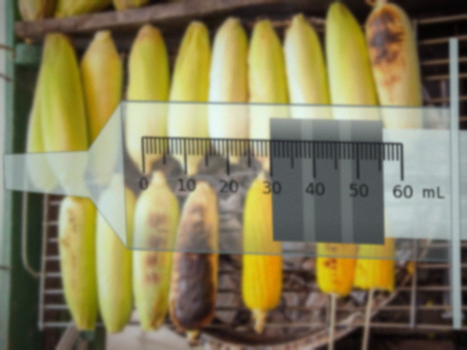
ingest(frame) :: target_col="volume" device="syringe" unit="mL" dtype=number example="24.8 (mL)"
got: 30 (mL)
